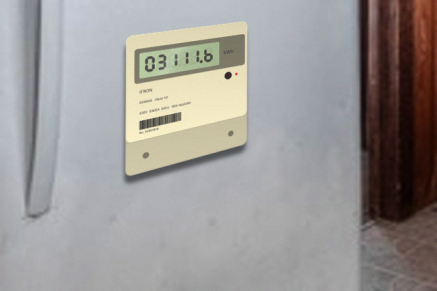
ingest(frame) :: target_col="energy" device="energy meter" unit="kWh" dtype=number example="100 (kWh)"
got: 3111.6 (kWh)
